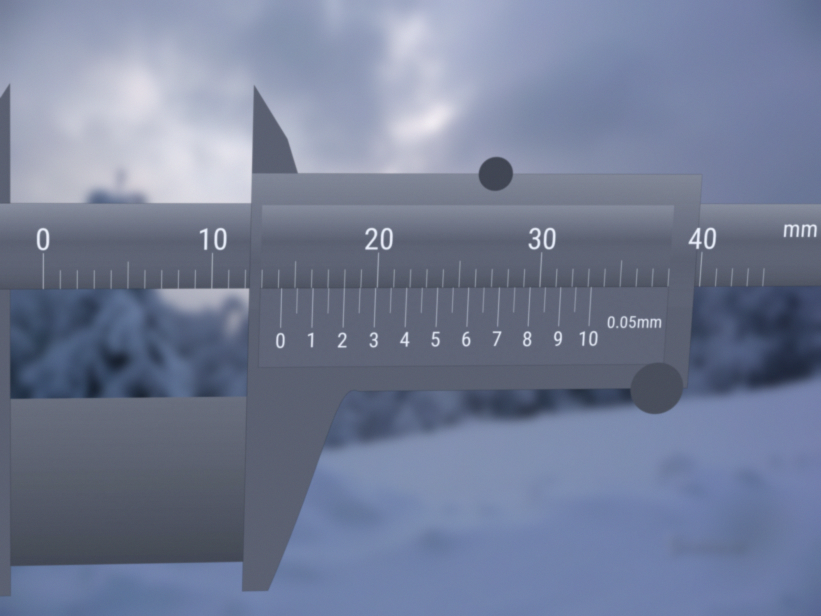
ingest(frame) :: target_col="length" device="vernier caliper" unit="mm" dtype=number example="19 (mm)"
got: 14.2 (mm)
